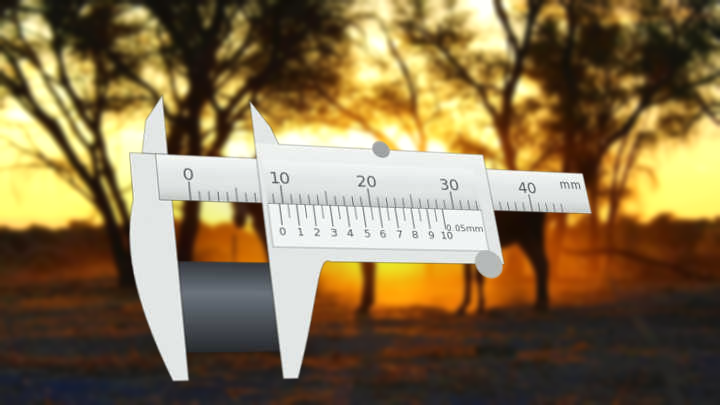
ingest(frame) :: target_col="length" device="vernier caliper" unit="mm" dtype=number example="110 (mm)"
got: 9.6 (mm)
